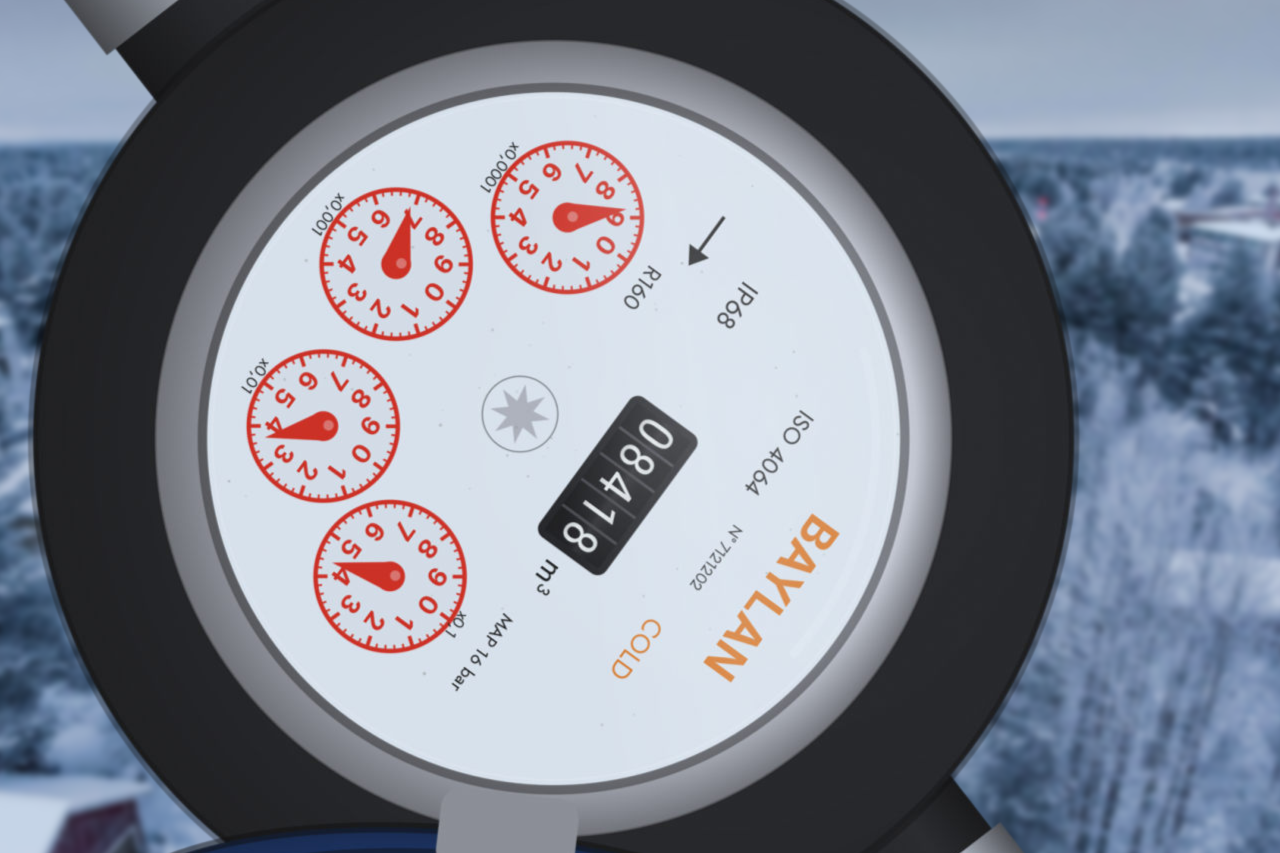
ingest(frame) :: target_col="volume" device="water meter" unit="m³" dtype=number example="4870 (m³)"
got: 8418.4368 (m³)
